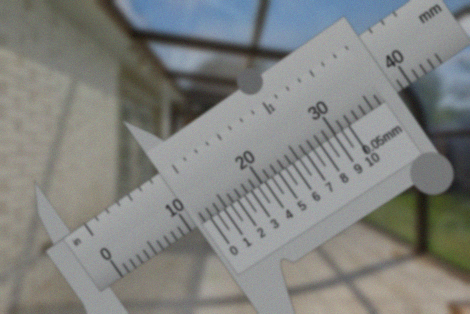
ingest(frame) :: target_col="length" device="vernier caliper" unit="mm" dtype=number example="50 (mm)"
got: 12.8 (mm)
